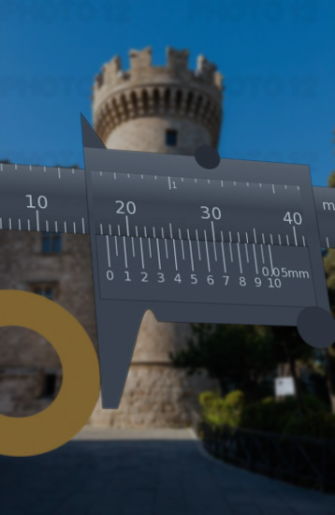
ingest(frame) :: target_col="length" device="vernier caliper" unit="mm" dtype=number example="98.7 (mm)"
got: 17.6 (mm)
